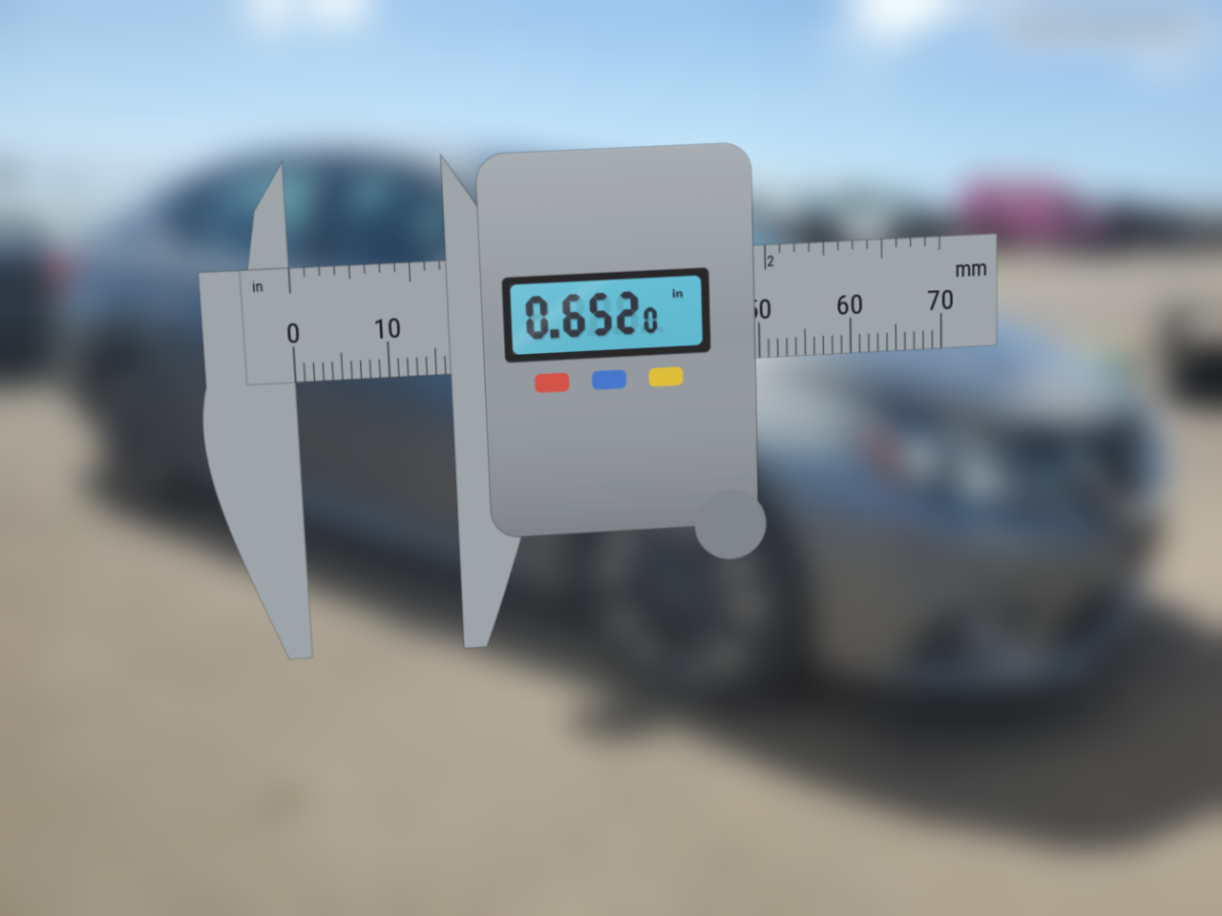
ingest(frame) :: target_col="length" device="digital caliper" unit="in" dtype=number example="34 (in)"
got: 0.6520 (in)
